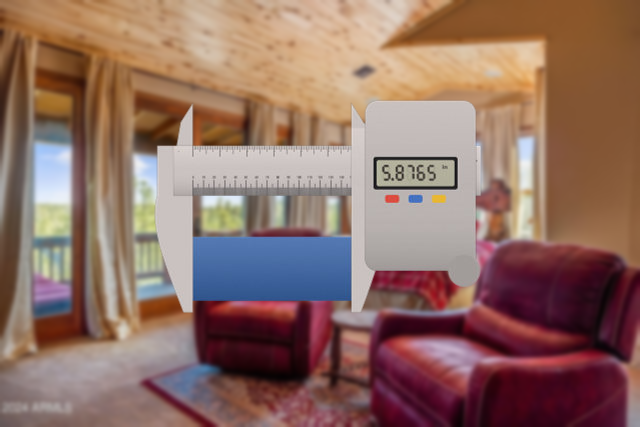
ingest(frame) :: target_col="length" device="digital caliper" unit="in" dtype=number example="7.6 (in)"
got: 5.8765 (in)
